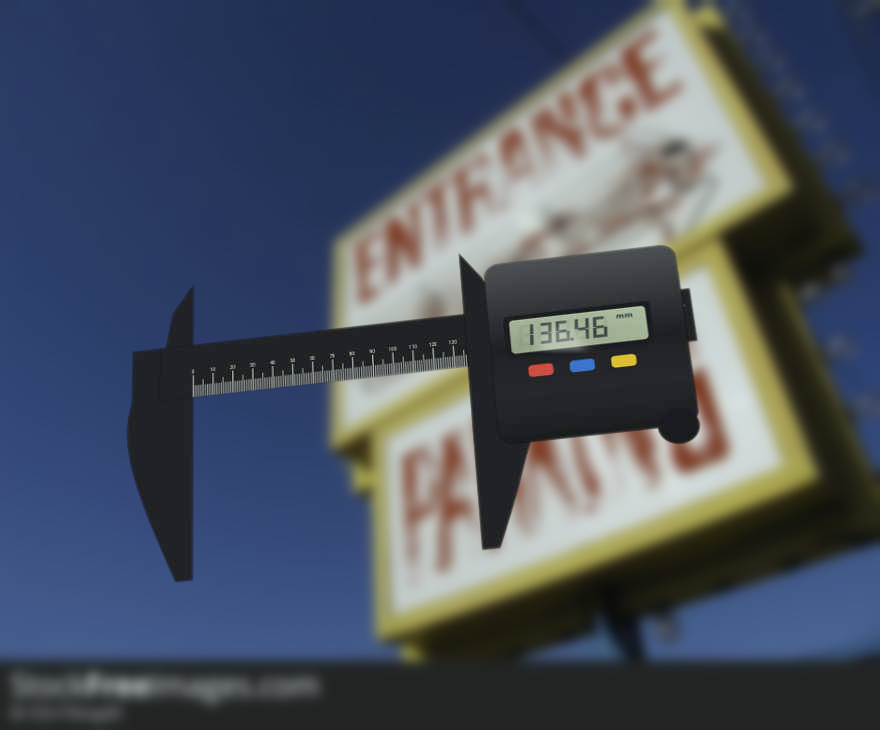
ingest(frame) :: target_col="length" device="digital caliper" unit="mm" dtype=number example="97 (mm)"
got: 136.46 (mm)
